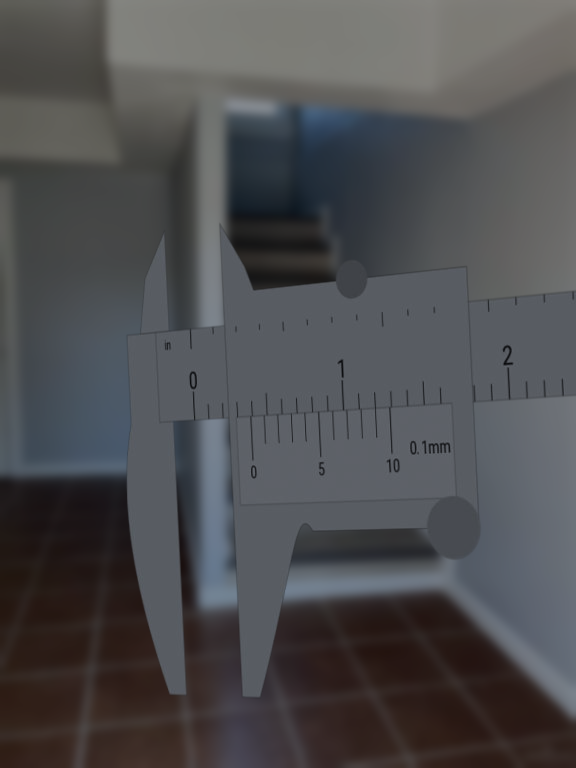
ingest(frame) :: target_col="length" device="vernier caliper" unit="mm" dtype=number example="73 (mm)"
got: 3.9 (mm)
